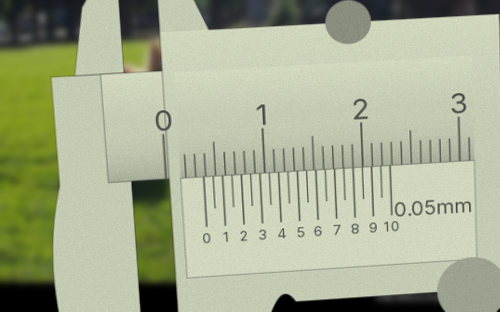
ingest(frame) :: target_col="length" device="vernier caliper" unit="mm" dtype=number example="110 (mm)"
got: 3.8 (mm)
